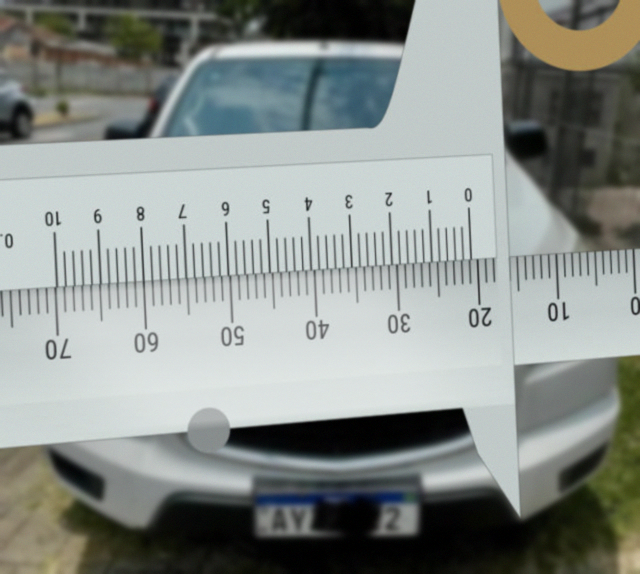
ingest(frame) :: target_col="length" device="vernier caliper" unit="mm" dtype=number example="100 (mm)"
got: 20.8 (mm)
